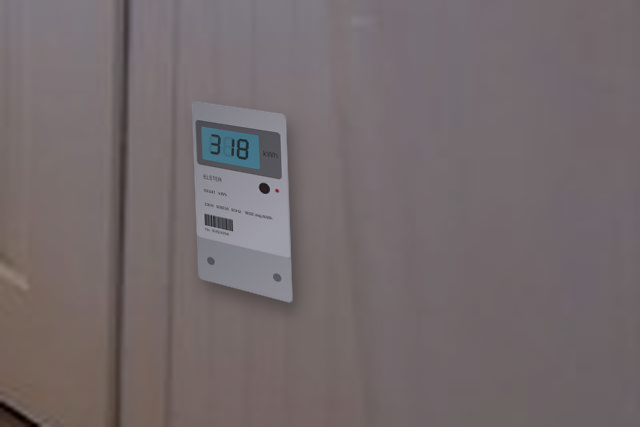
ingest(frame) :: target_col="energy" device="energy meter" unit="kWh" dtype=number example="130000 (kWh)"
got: 318 (kWh)
